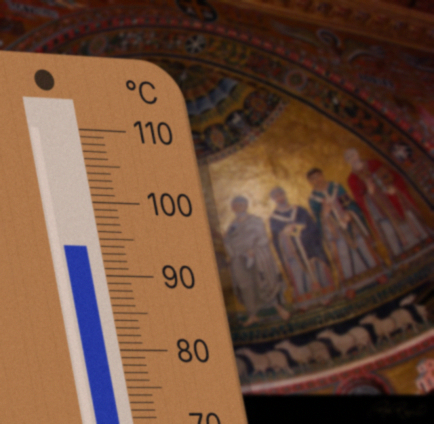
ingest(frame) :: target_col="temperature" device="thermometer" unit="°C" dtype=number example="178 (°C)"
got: 94 (°C)
